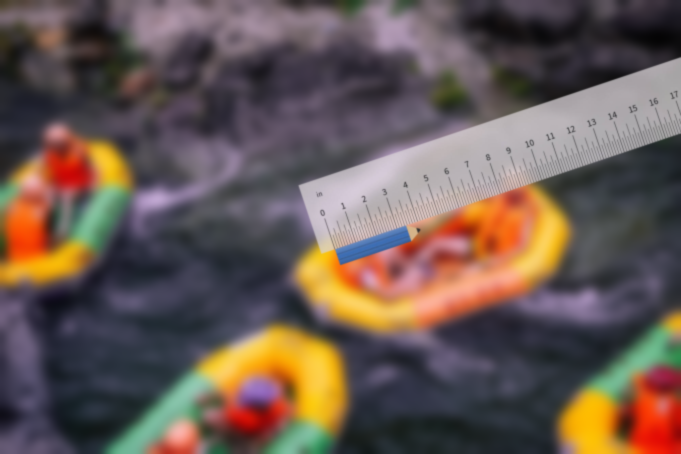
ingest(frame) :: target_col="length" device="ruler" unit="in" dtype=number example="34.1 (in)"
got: 4 (in)
